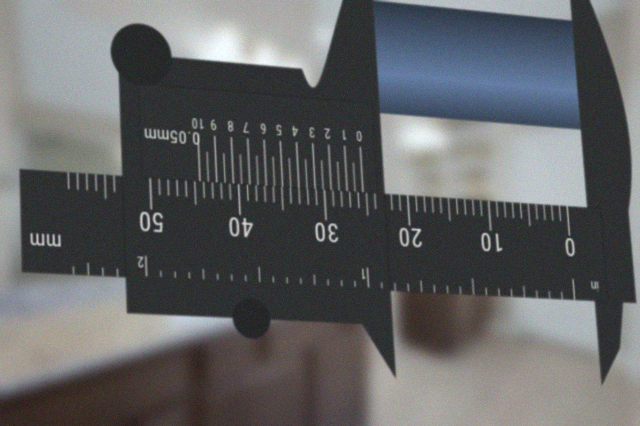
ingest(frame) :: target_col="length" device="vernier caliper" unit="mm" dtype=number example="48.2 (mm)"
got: 25.4 (mm)
